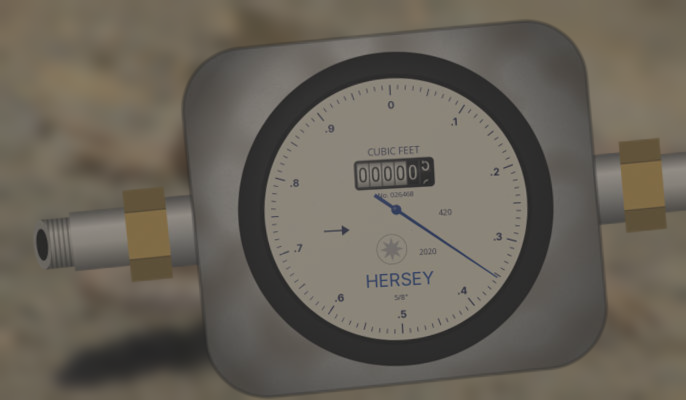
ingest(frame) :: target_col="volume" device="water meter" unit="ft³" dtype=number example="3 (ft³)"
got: 5.35 (ft³)
